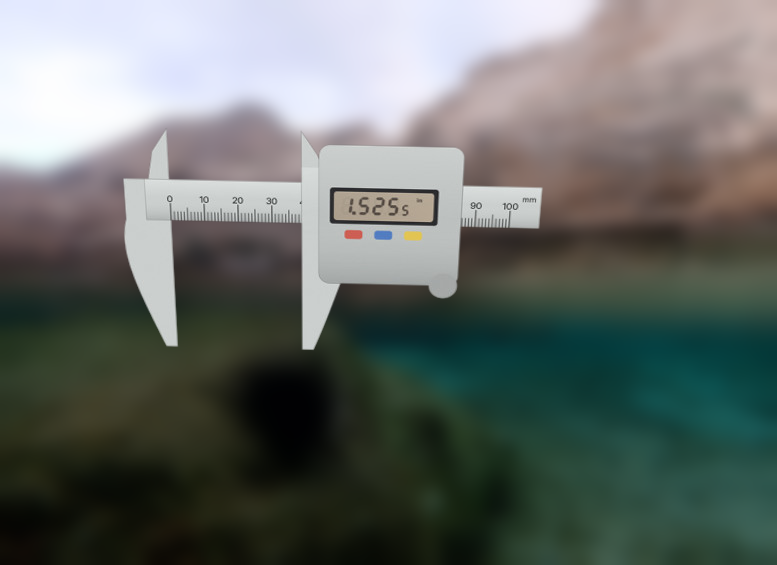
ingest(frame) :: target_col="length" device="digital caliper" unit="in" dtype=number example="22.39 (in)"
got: 1.5255 (in)
